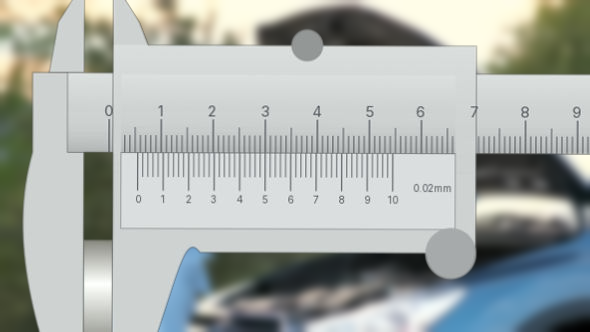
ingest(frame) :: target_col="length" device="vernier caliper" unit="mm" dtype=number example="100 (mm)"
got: 5.5 (mm)
